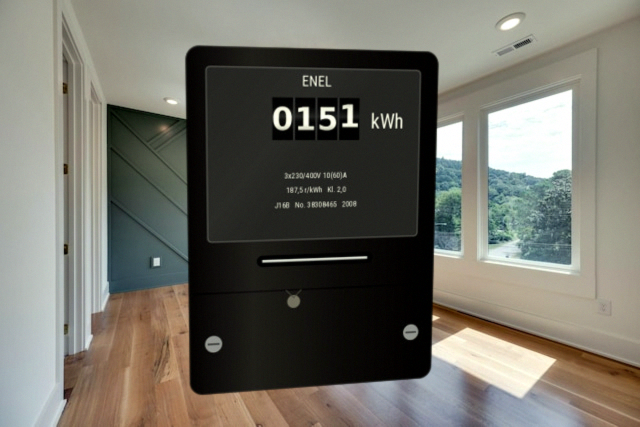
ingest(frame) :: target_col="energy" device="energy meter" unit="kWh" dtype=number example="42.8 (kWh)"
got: 151 (kWh)
